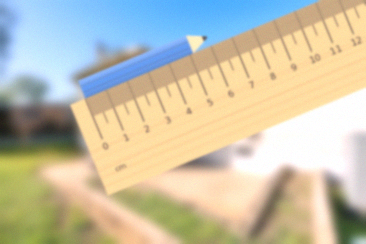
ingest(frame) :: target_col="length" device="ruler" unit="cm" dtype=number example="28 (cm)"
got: 6 (cm)
